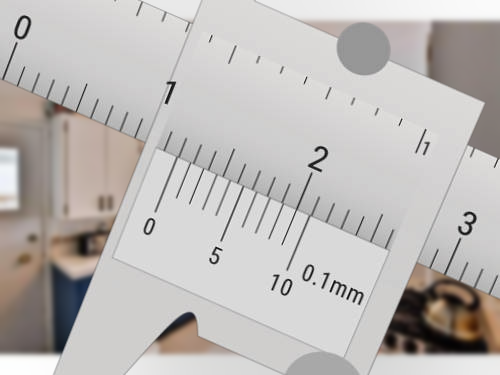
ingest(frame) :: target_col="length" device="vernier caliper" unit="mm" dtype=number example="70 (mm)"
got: 11.9 (mm)
